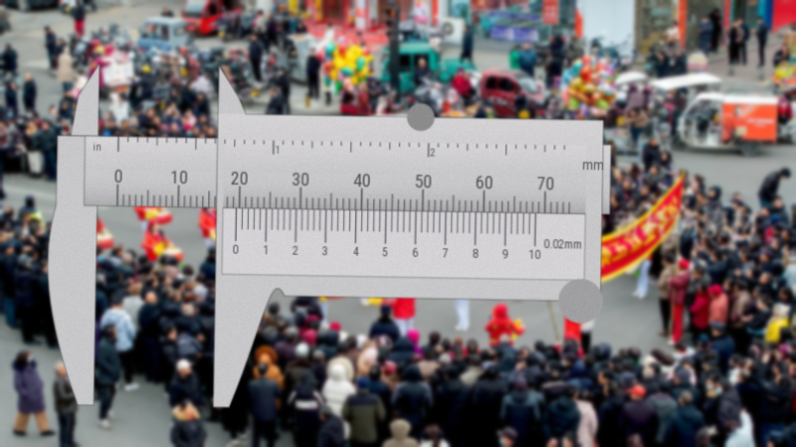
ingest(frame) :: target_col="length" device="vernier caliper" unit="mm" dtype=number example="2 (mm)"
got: 19.5 (mm)
